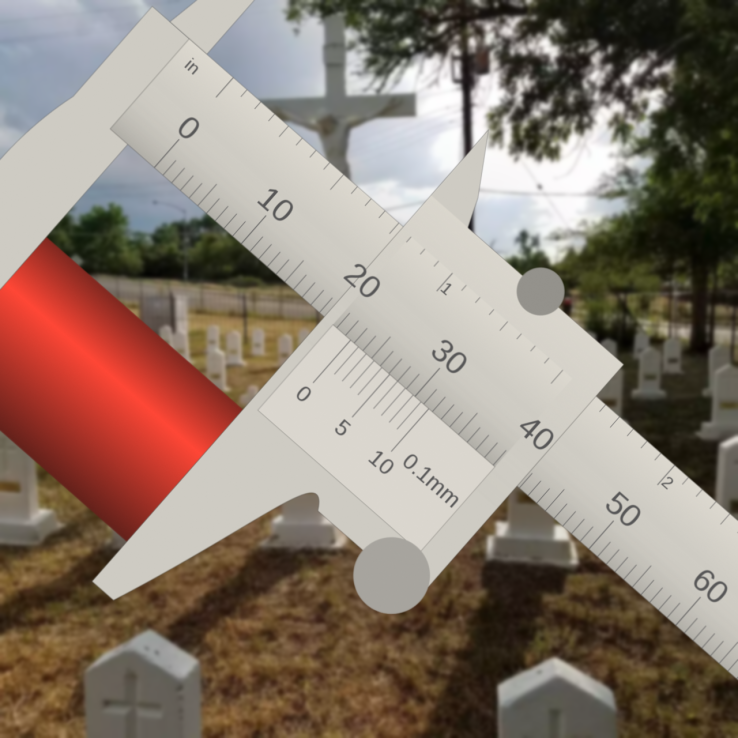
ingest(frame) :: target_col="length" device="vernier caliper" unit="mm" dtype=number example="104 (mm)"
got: 22.6 (mm)
